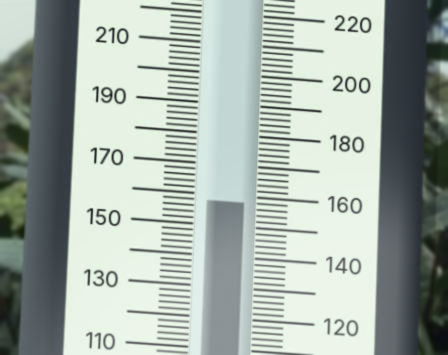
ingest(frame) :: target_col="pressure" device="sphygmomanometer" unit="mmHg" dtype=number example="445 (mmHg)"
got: 158 (mmHg)
